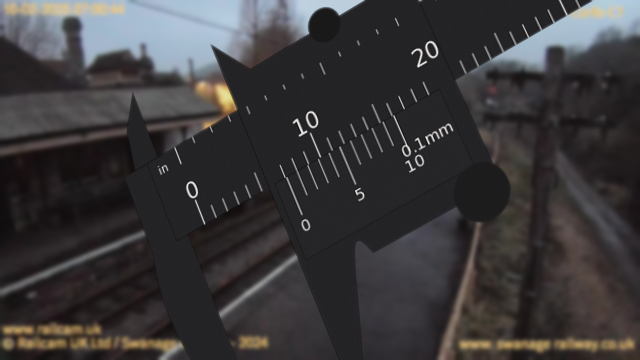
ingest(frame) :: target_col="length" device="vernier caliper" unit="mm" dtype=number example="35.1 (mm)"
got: 7.1 (mm)
